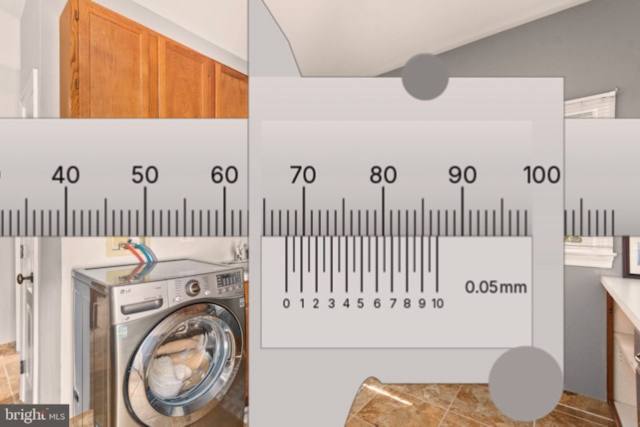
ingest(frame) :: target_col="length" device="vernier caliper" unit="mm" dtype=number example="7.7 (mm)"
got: 67.8 (mm)
